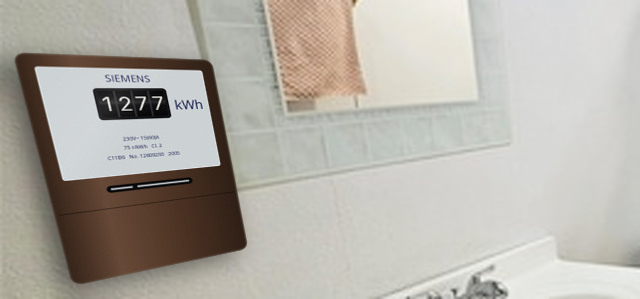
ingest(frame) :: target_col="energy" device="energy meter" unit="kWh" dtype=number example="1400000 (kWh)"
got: 1277 (kWh)
